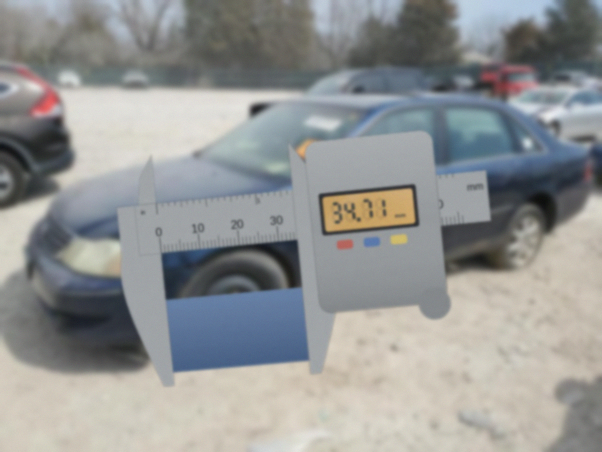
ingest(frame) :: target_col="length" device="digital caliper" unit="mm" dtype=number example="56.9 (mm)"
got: 34.71 (mm)
